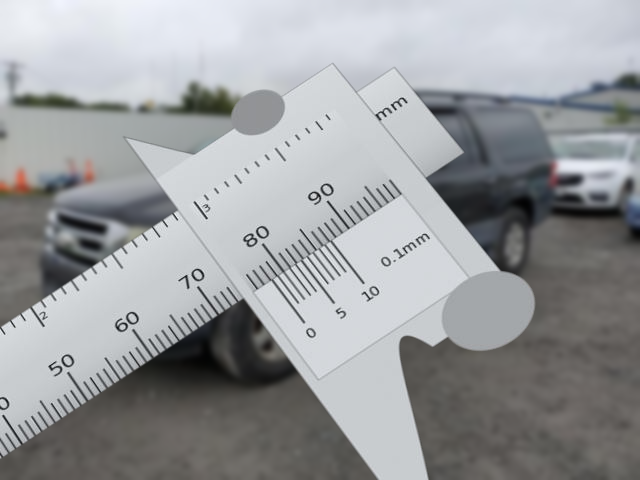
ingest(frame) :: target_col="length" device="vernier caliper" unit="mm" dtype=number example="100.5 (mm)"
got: 78.2 (mm)
